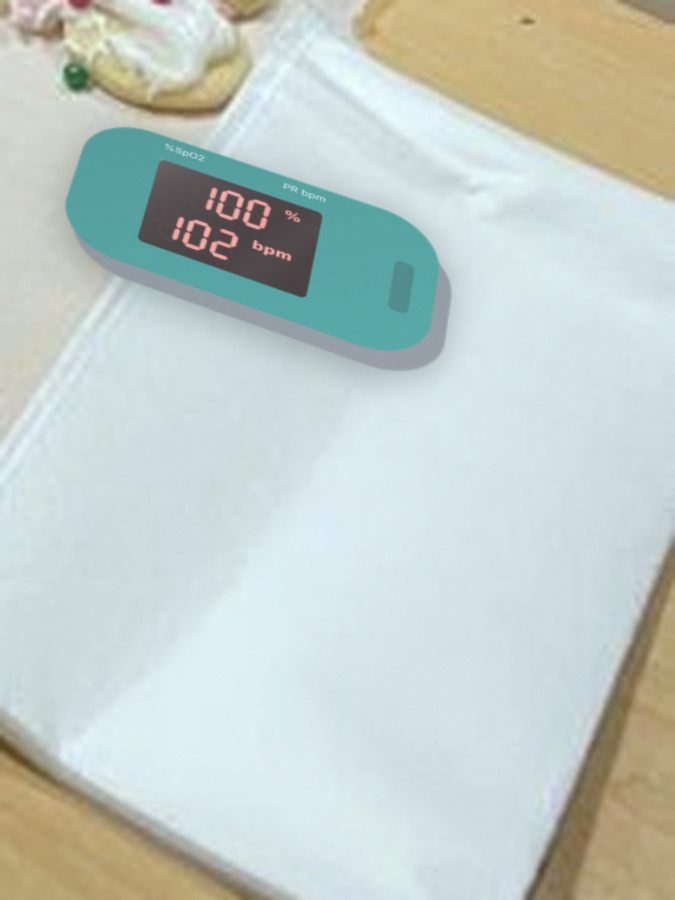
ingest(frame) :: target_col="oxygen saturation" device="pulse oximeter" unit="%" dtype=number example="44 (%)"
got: 100 (%)
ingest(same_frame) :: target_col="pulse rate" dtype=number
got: 102 (bpm)
